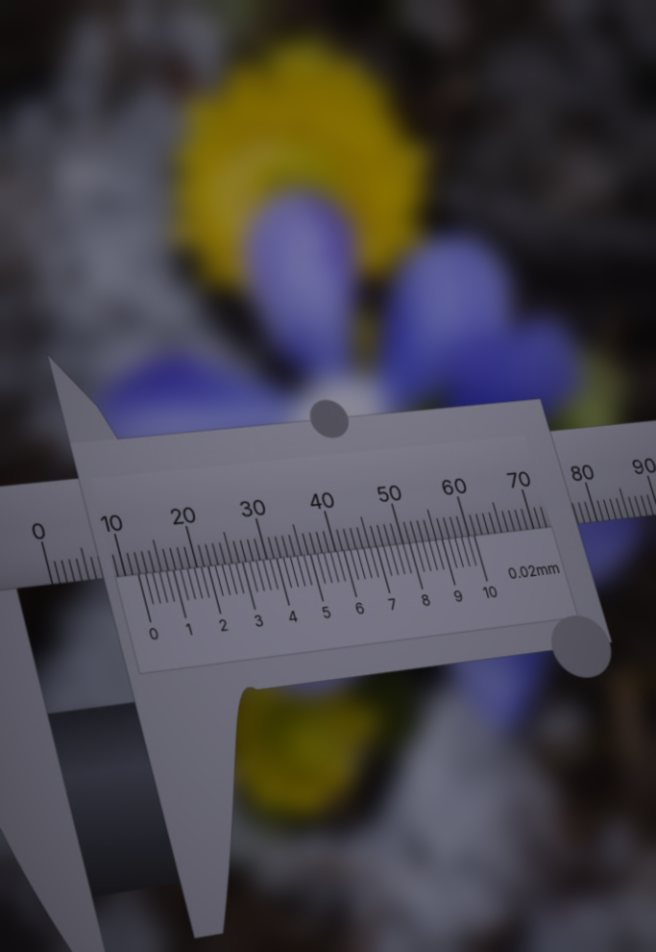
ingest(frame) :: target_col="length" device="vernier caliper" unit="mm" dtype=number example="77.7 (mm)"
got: 11.8 (mm)
